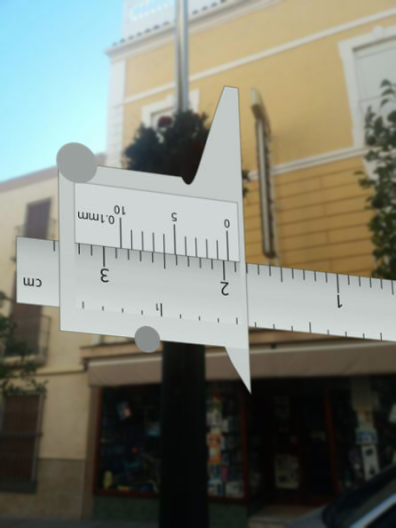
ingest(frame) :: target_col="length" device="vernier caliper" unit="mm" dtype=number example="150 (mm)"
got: 19.6 (mm)
